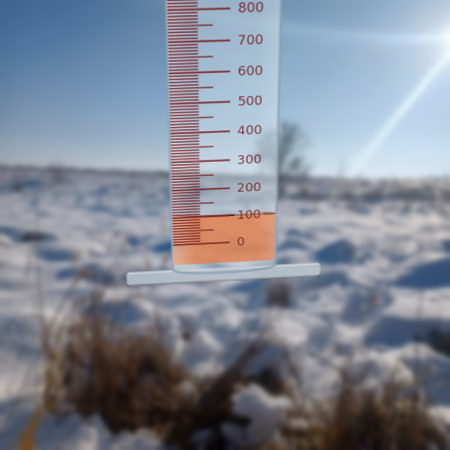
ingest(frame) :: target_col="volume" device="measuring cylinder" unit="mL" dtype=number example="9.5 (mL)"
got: 100 (mL)
